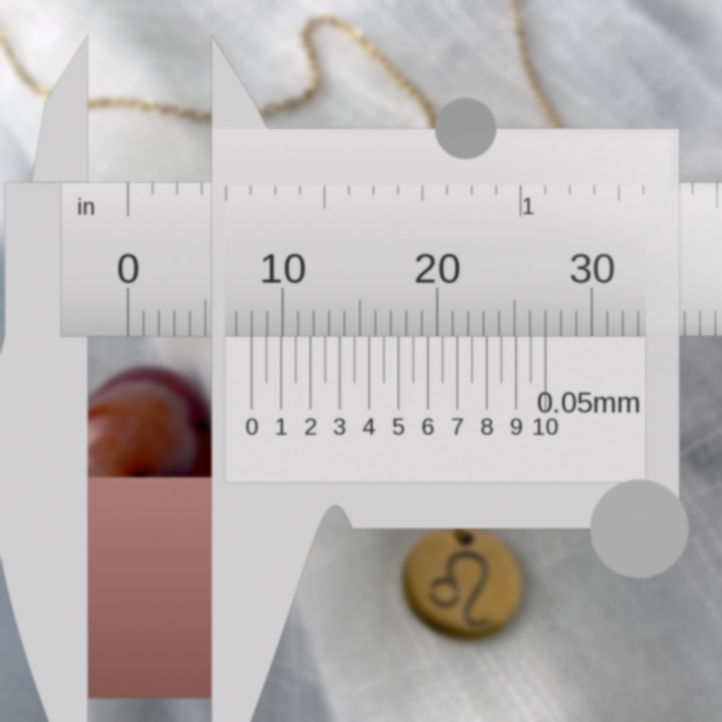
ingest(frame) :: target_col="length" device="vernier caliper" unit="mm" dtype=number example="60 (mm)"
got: 8.0 (mm)
